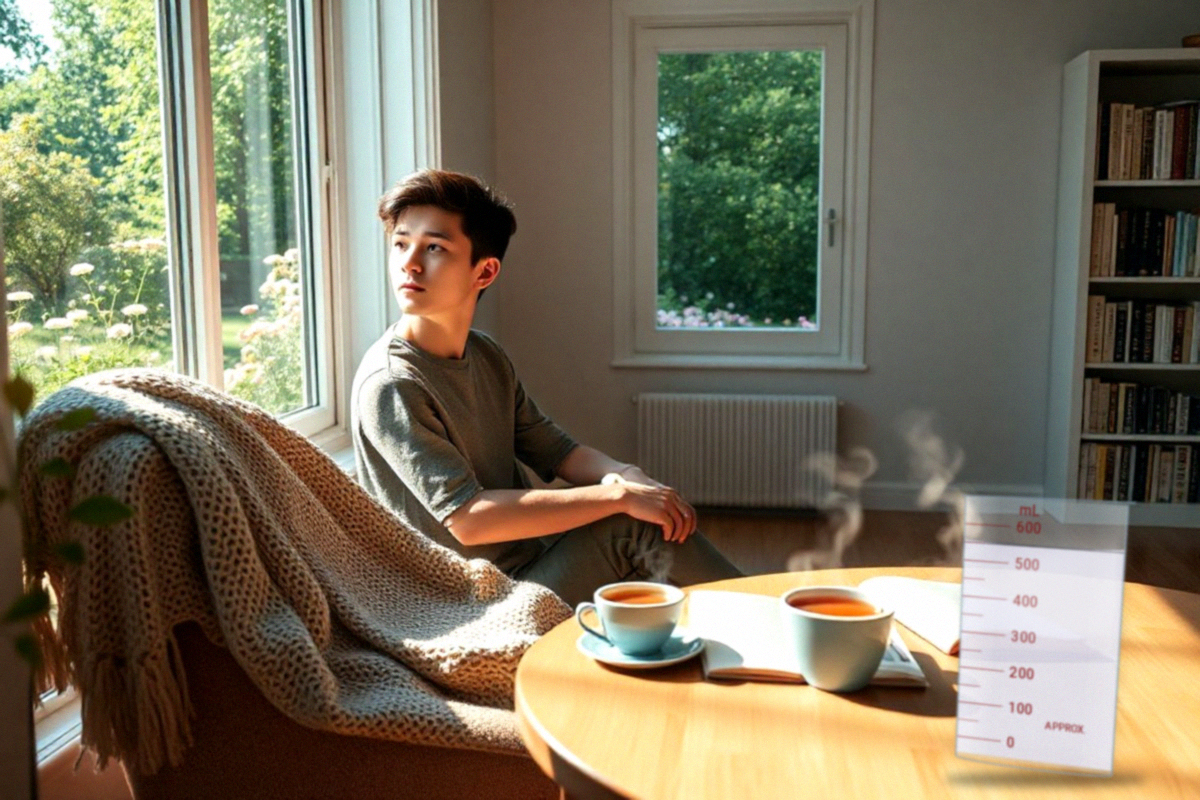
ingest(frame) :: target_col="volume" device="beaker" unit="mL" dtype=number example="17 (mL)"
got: 550 (mL)
